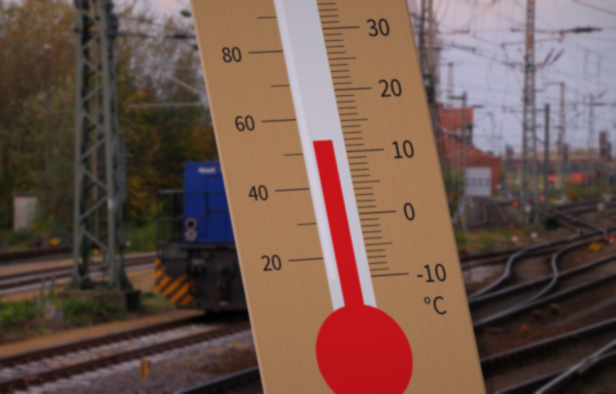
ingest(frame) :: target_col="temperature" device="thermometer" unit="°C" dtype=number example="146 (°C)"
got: 12 (°C)
